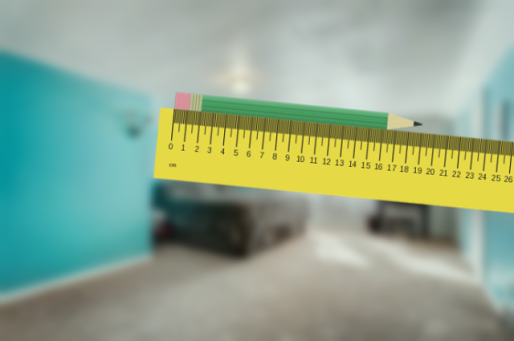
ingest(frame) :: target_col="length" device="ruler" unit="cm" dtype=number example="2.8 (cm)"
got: 19 (cm)
